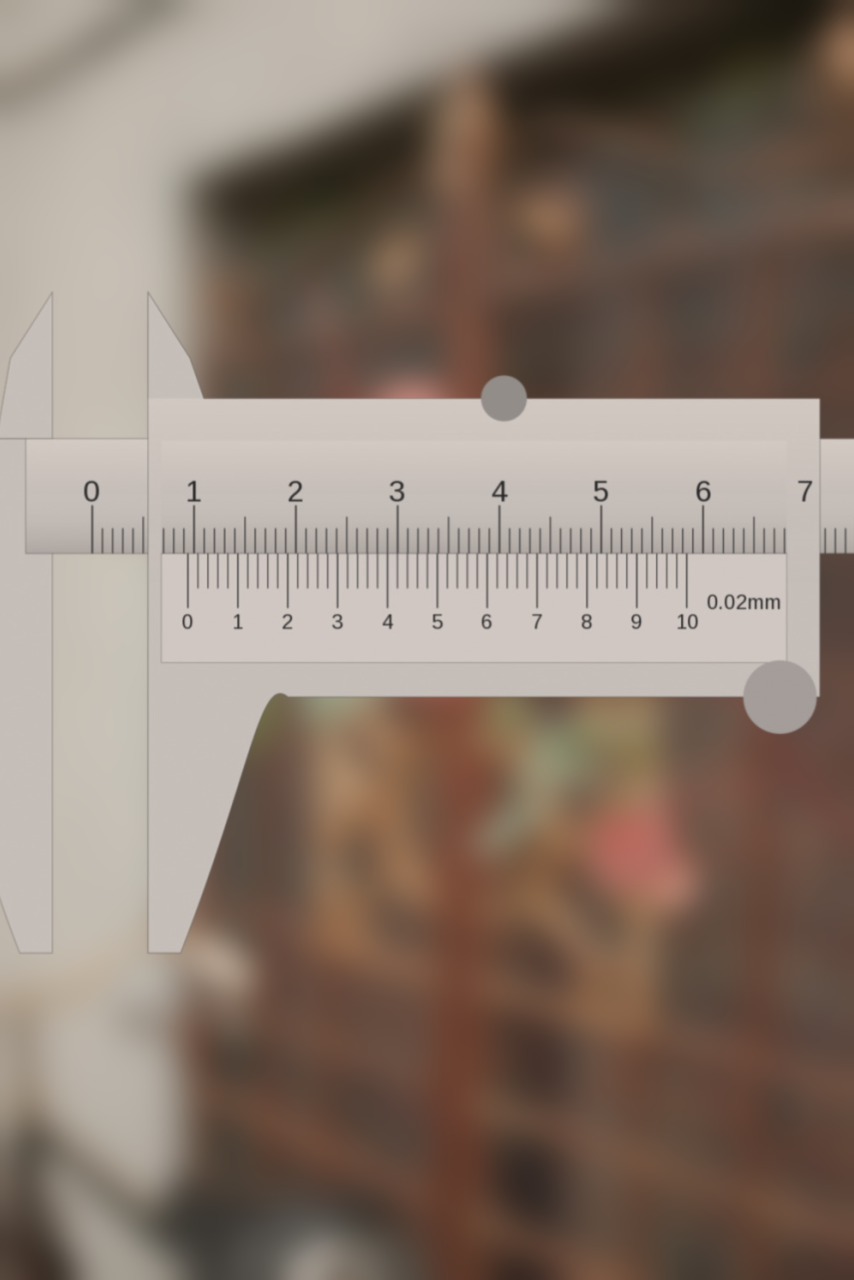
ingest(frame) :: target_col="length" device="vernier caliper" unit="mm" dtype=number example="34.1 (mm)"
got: 9.4 (mm)
